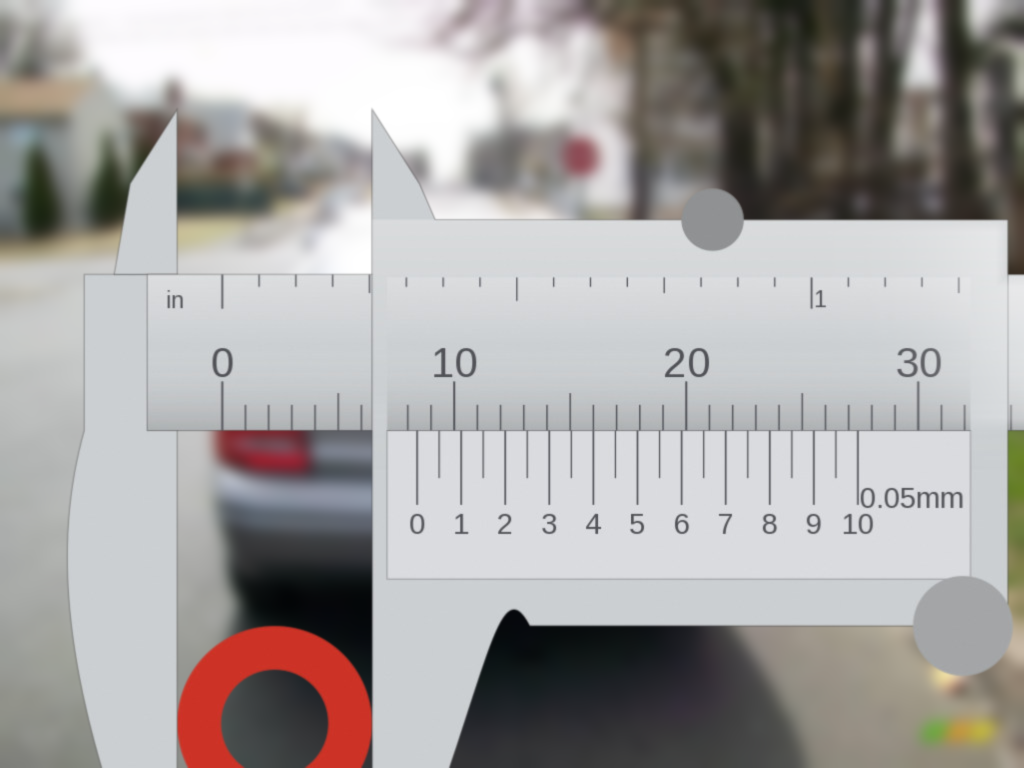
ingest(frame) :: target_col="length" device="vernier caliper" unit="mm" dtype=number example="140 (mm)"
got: 8.4 (mm)
